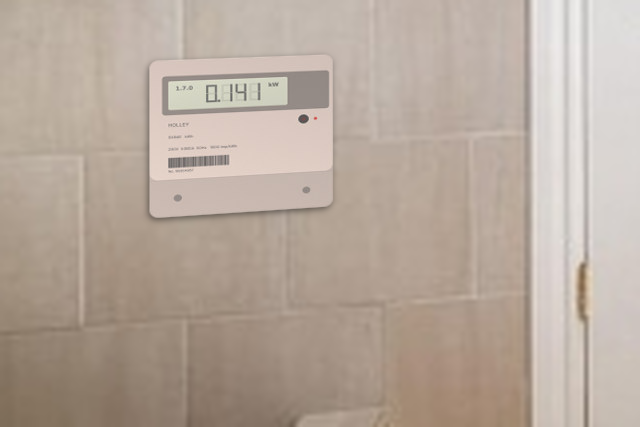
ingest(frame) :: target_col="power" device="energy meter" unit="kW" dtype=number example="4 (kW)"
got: 0.141 (kW)
